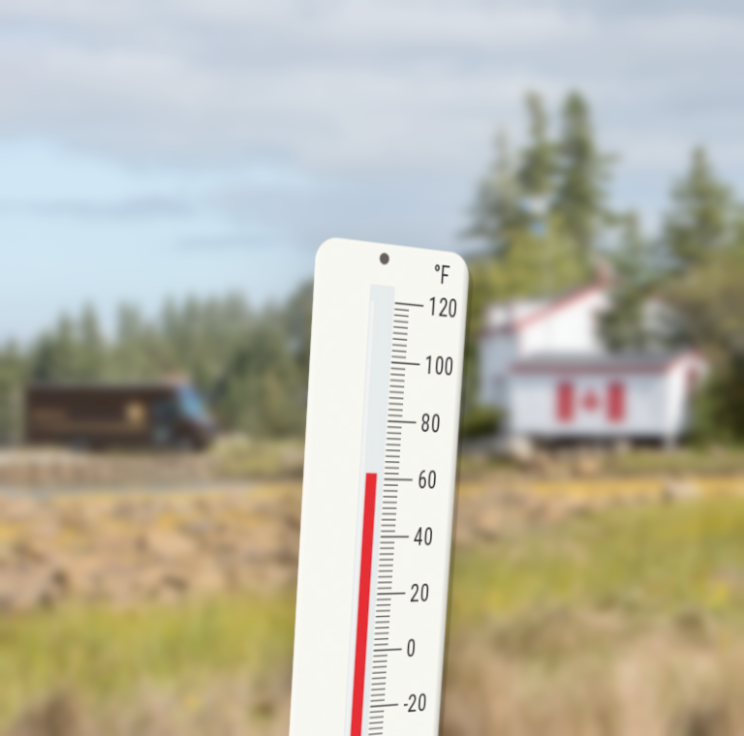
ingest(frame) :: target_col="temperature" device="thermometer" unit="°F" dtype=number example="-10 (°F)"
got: 62 (°F)
